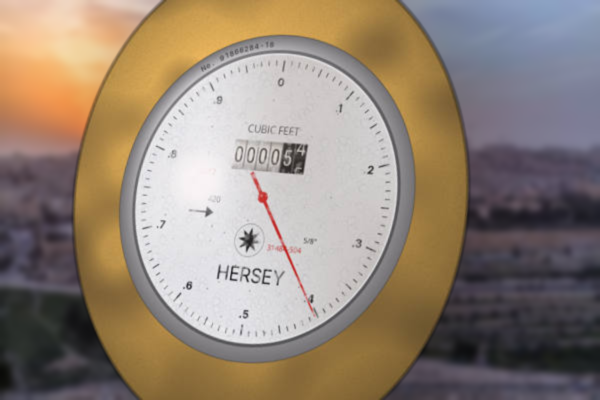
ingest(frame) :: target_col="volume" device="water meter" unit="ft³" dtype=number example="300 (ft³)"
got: 54.40 (ft³)
